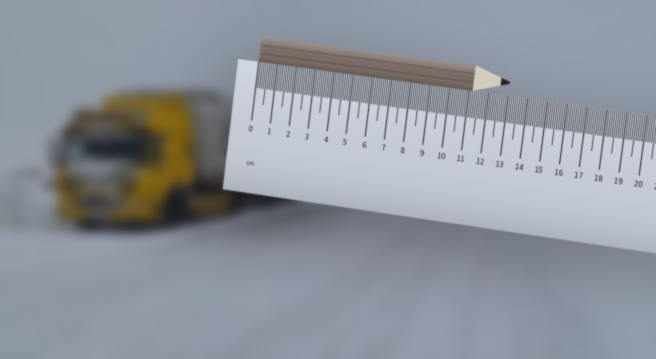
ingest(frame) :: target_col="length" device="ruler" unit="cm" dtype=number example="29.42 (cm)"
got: 13 (cm)
